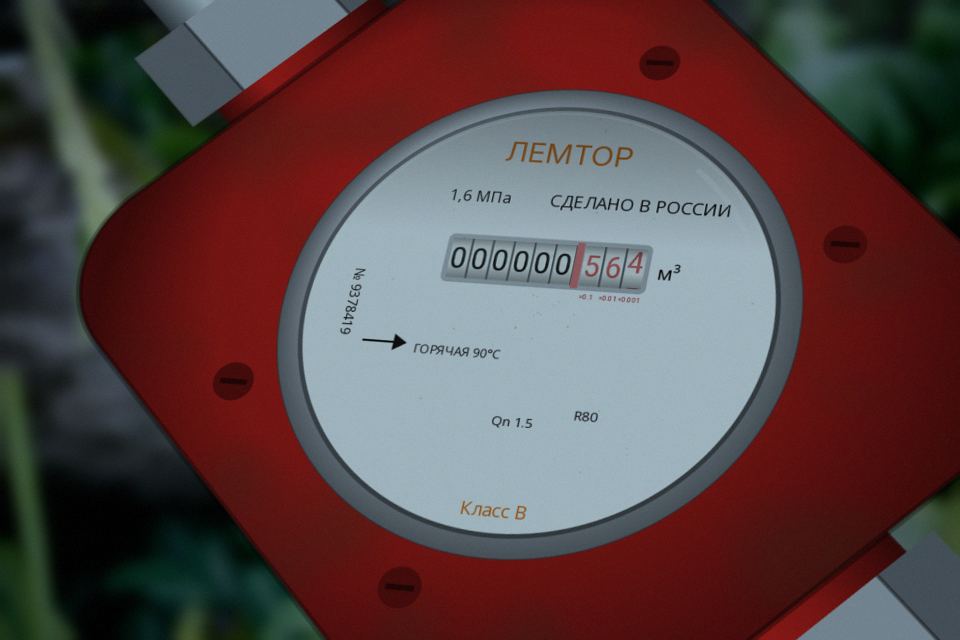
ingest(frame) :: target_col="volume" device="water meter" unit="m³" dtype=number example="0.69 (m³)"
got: 0.564 (m³)
